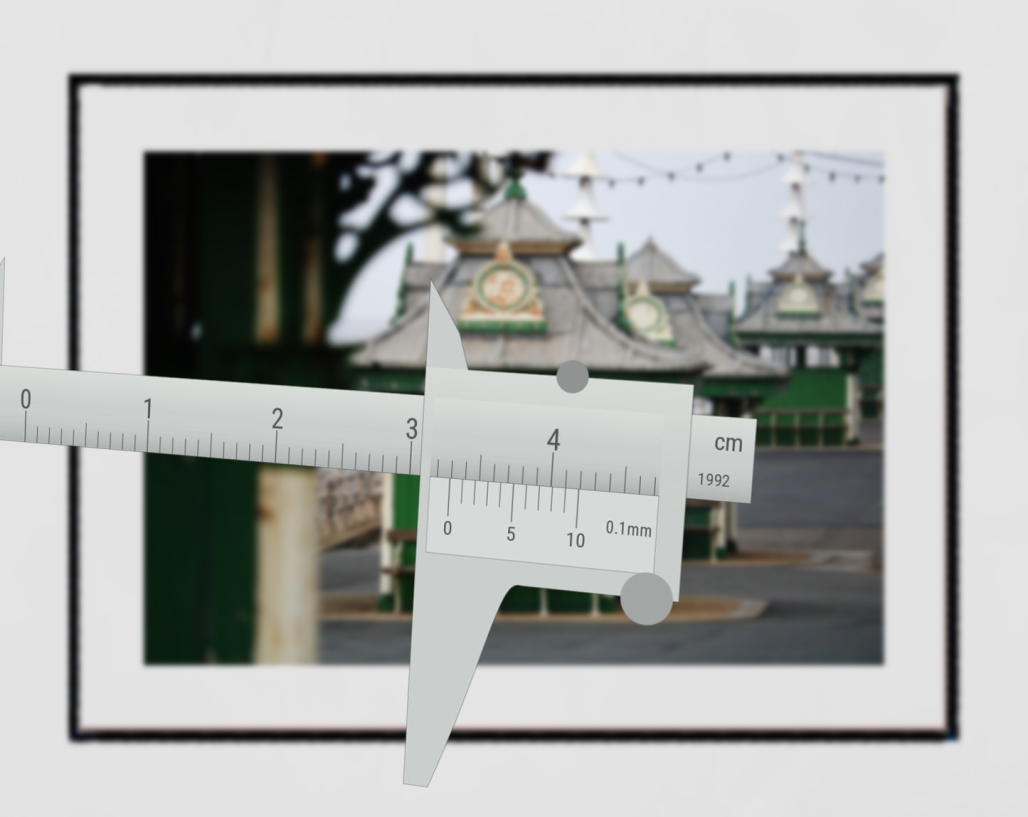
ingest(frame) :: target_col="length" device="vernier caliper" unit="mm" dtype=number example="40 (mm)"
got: 32.9 (mm)
